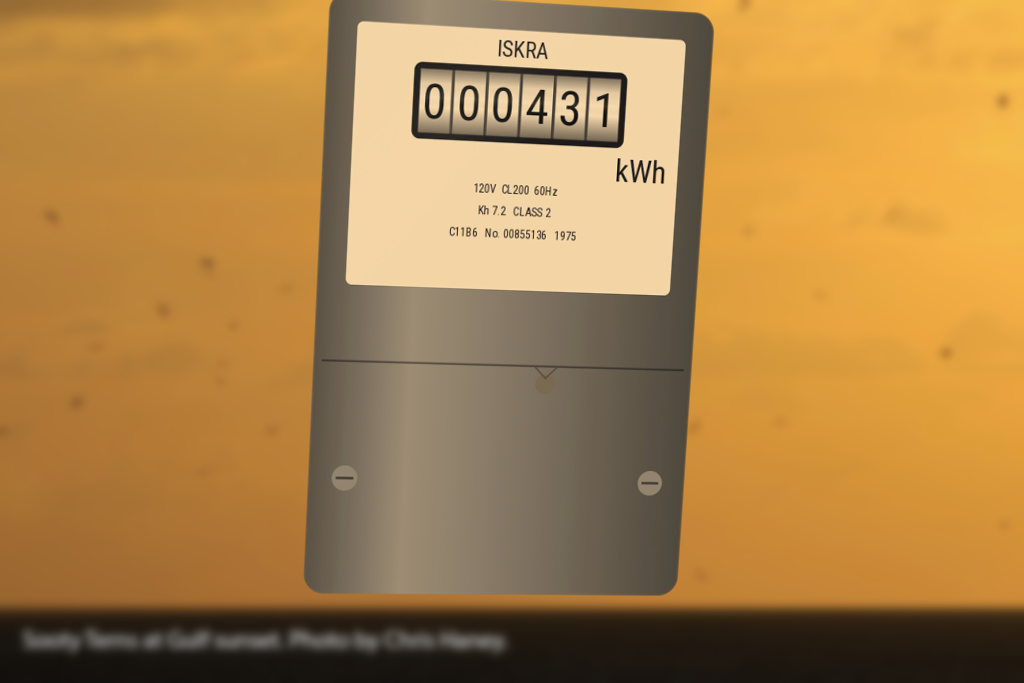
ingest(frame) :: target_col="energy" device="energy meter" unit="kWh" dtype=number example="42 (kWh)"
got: 431 (kWh)
